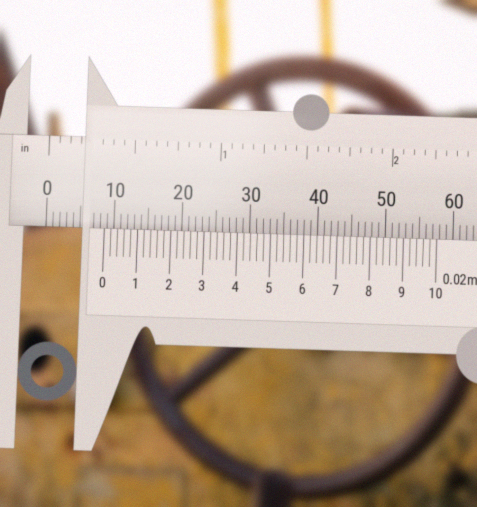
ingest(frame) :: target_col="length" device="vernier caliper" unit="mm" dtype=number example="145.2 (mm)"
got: 8.6 (mm)
